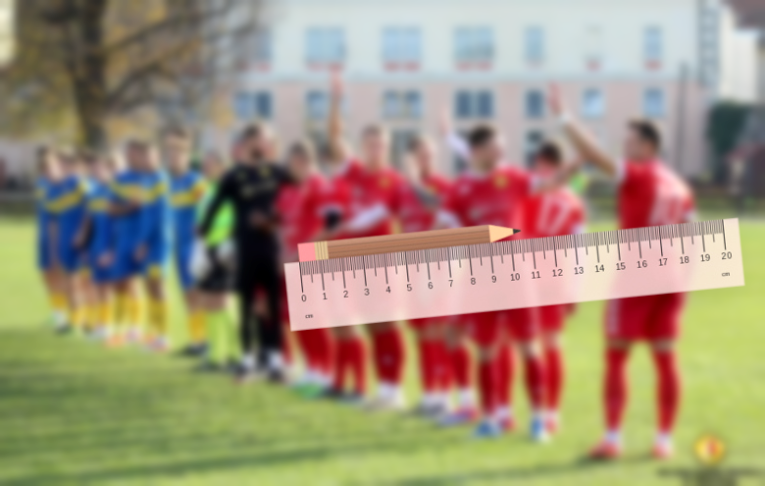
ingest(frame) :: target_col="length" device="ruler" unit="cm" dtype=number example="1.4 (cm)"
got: 10.5 (cm)
